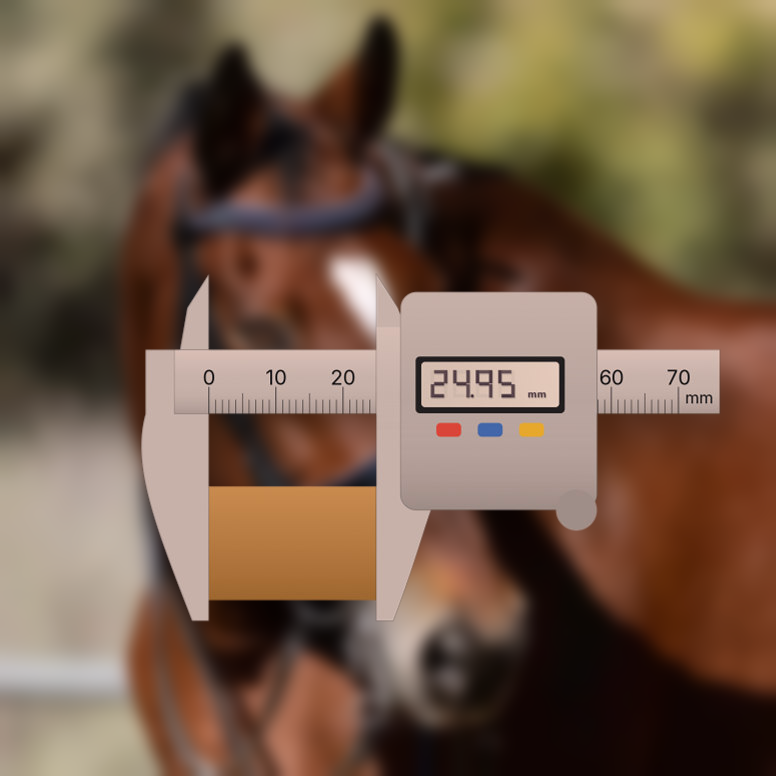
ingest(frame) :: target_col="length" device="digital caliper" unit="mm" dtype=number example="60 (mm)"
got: 24.95 (mm)
